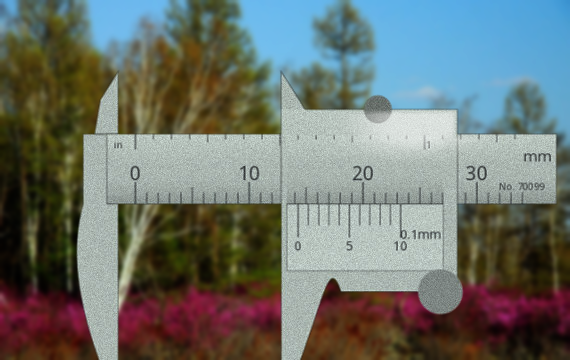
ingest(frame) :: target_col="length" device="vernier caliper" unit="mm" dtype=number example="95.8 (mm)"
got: 14.3 (mm)
